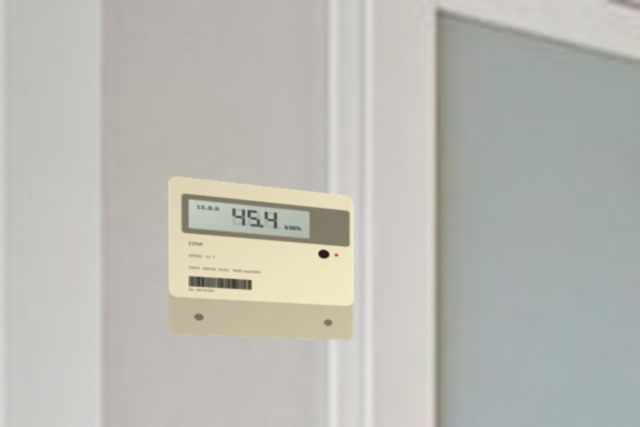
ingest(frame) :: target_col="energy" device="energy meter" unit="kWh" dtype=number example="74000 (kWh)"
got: 45.4 (kWh)
